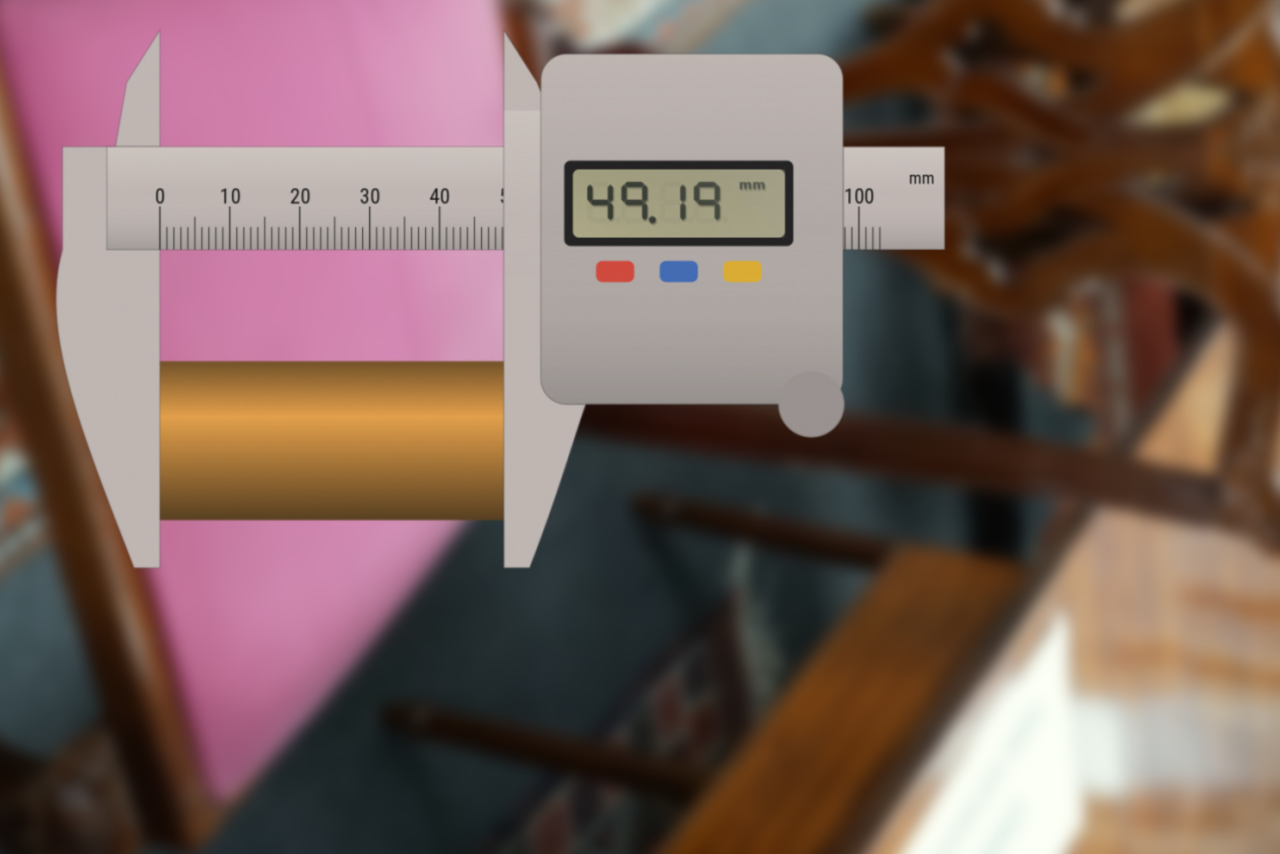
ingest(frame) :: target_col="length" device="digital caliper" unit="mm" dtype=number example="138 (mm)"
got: 49.19 (mm)
